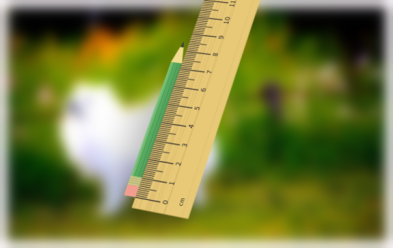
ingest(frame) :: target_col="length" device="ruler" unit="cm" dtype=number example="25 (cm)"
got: 8.5 (cm)
